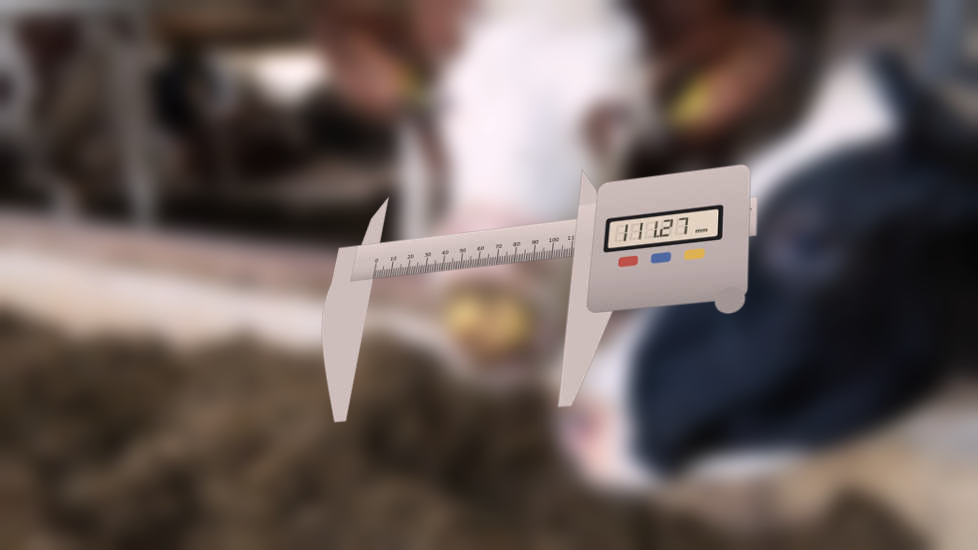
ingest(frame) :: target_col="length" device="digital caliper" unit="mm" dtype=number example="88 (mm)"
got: 111.27 (mm)
